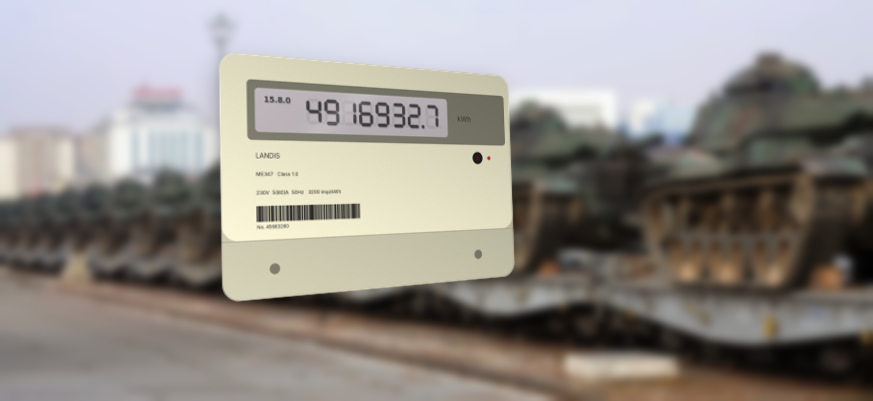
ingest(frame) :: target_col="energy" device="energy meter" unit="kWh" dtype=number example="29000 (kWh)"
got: 4916932.7 (kWh)
